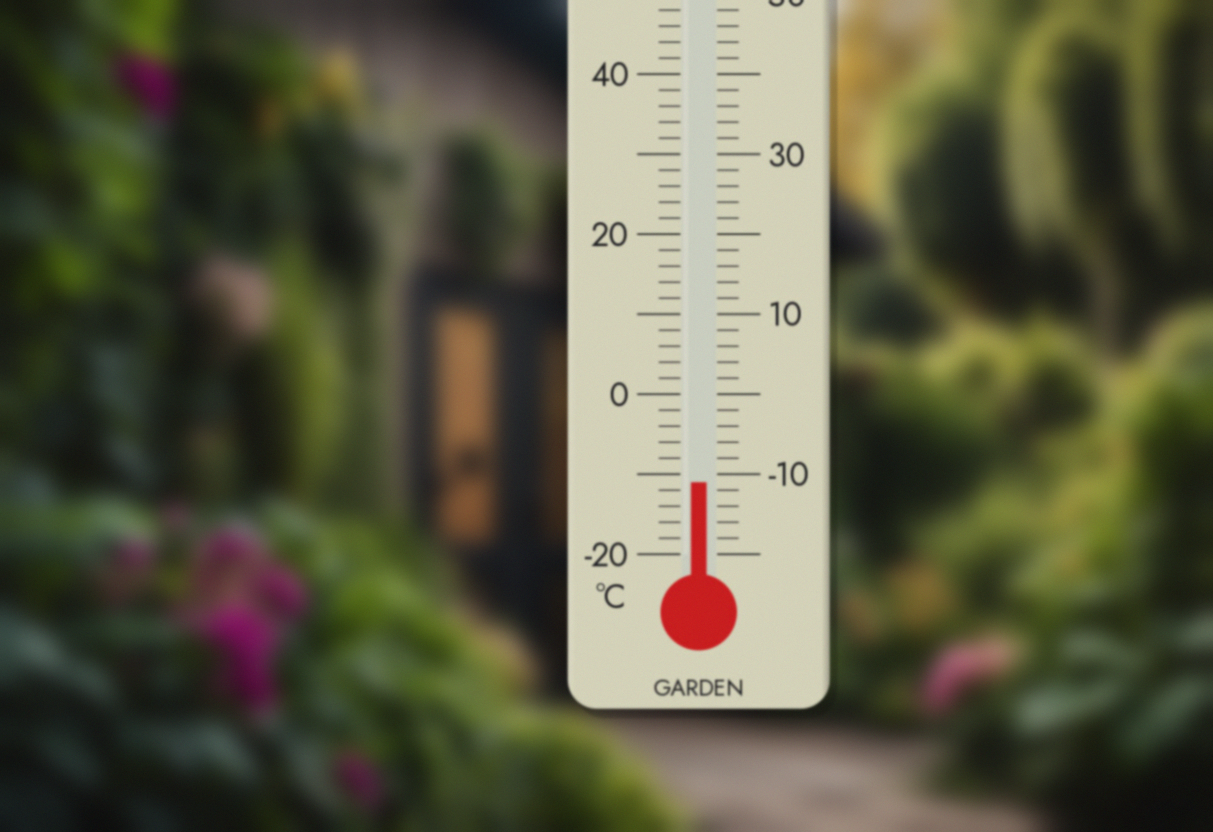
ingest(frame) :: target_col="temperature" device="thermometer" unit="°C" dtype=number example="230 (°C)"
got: -11 (°C)
